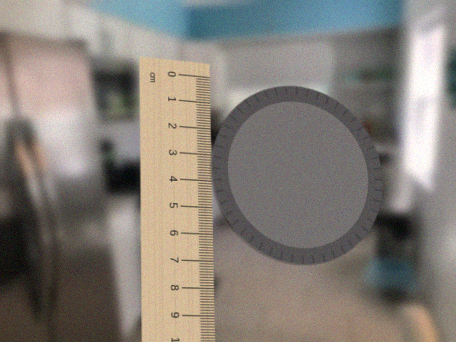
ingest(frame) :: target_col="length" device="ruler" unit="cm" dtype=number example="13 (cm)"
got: 7 (cm)
